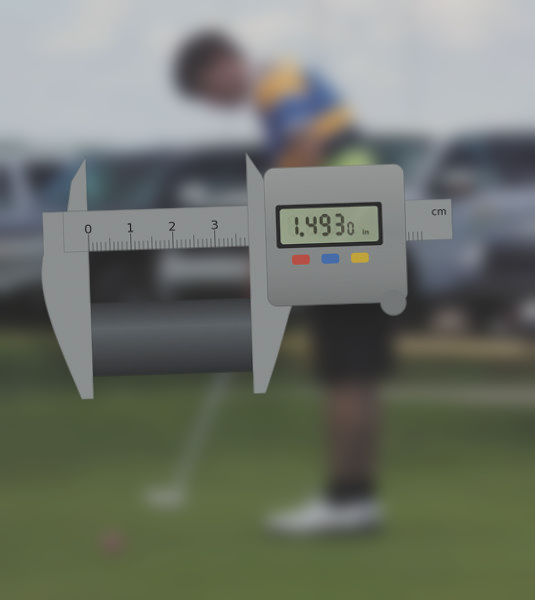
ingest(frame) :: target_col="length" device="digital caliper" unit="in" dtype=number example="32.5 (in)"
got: 1.4930 (in)
